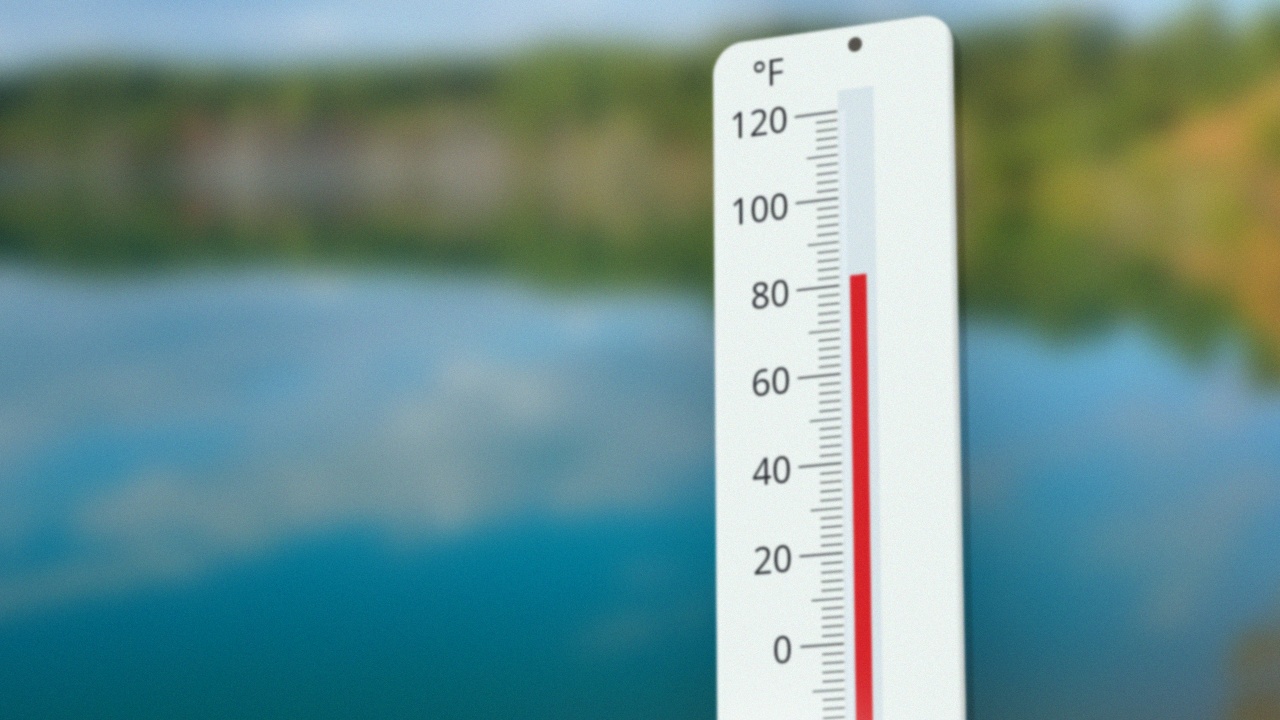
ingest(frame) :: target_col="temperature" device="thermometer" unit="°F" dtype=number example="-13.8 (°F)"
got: 82 (°F)
